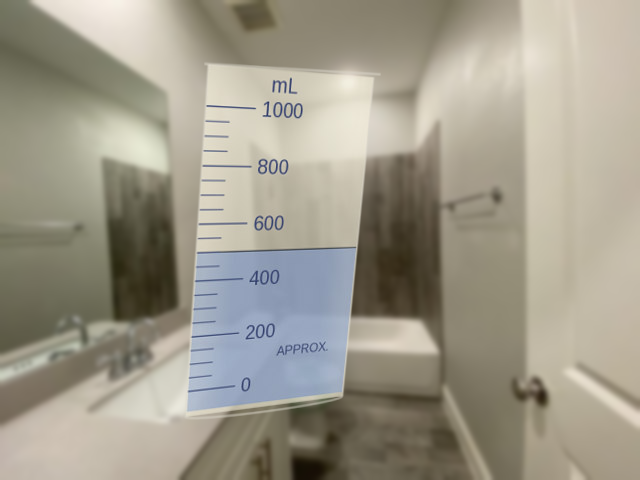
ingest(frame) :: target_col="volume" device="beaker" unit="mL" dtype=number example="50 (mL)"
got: 500 (mL)
